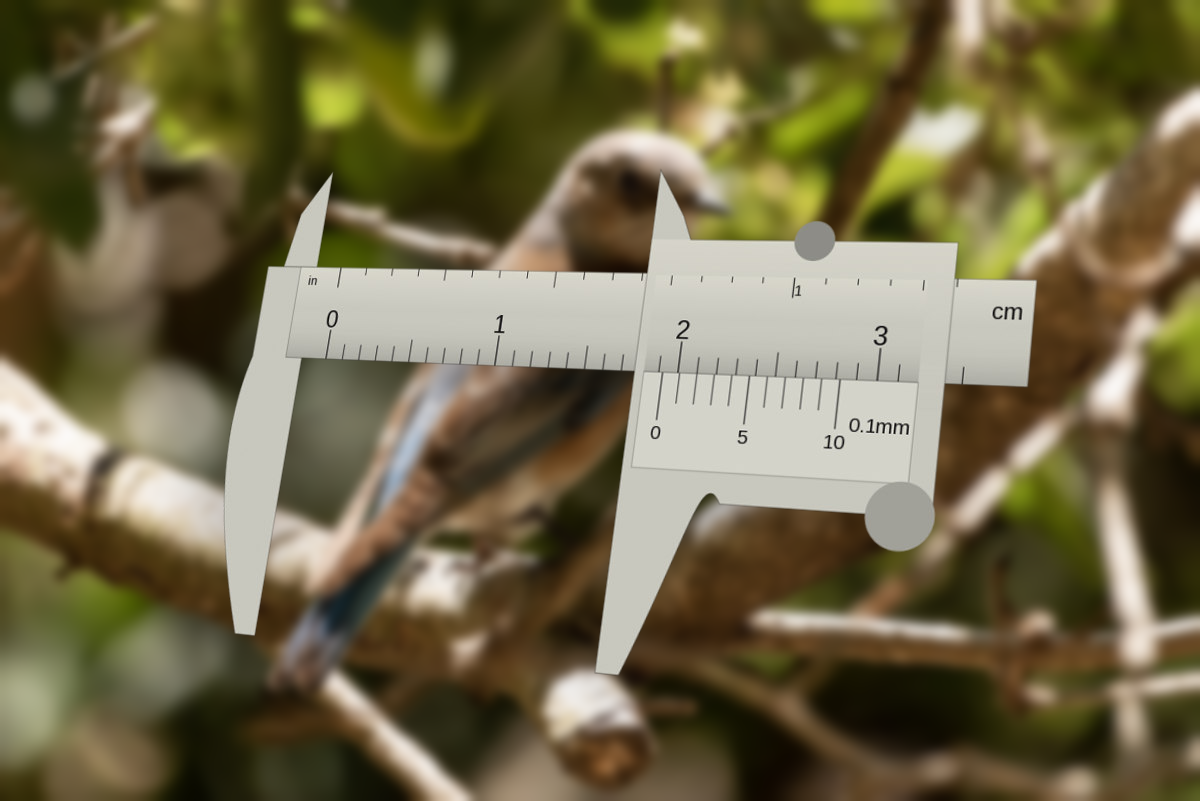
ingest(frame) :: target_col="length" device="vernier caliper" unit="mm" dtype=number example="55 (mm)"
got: 19.2 (mm)
